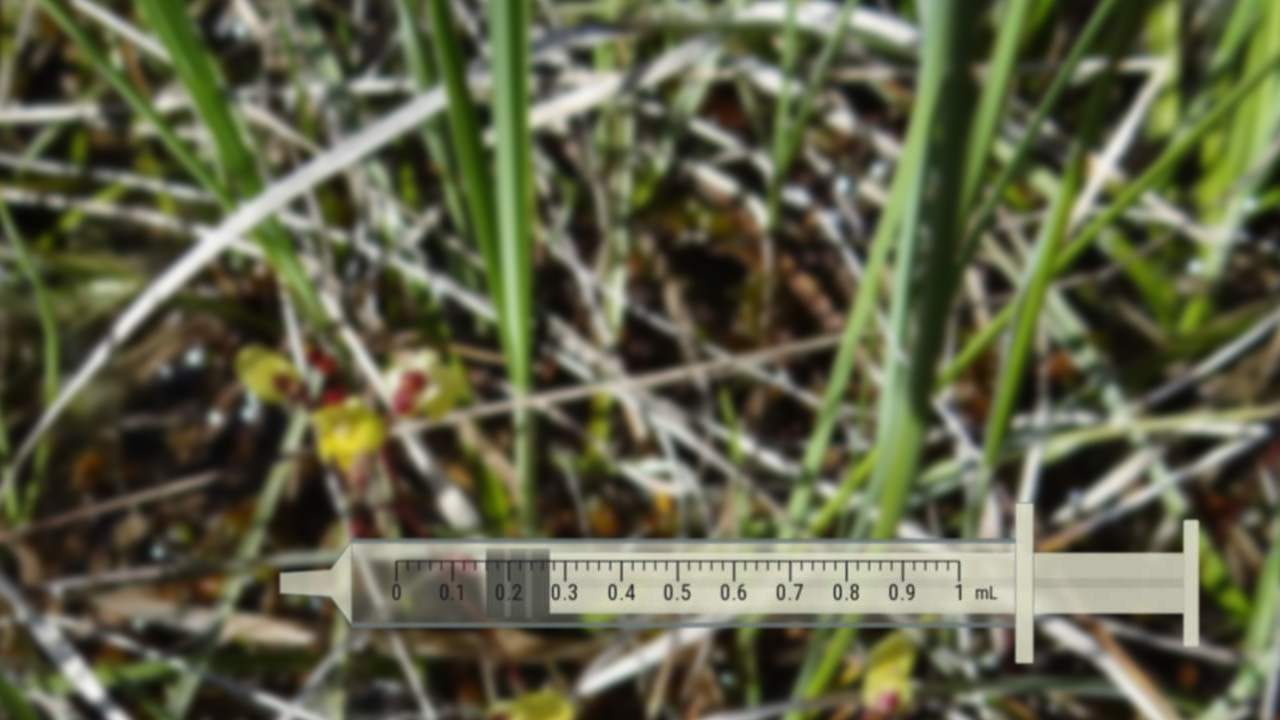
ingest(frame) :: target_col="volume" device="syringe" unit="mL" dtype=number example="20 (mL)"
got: 0.16 (mL)
